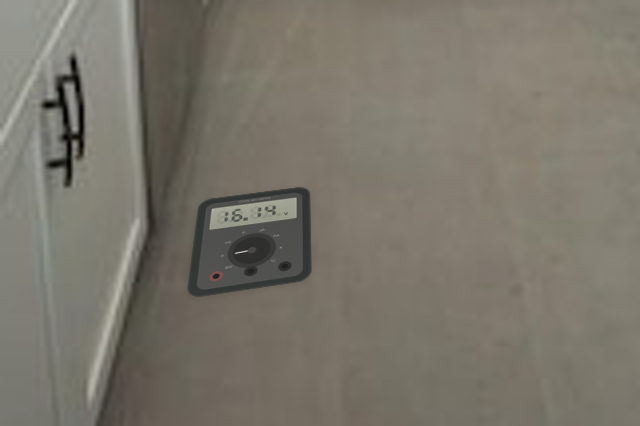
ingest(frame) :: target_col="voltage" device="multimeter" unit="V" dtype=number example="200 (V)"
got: 16.14 (V)
